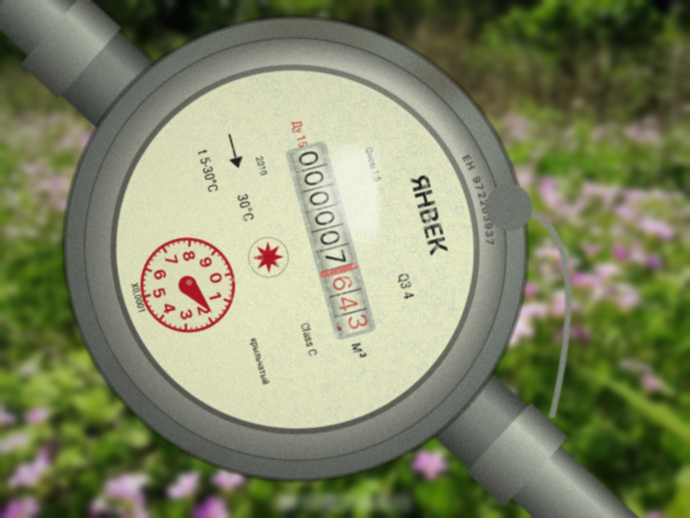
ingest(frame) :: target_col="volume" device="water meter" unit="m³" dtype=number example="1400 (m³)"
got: 7.6431 (m³)
